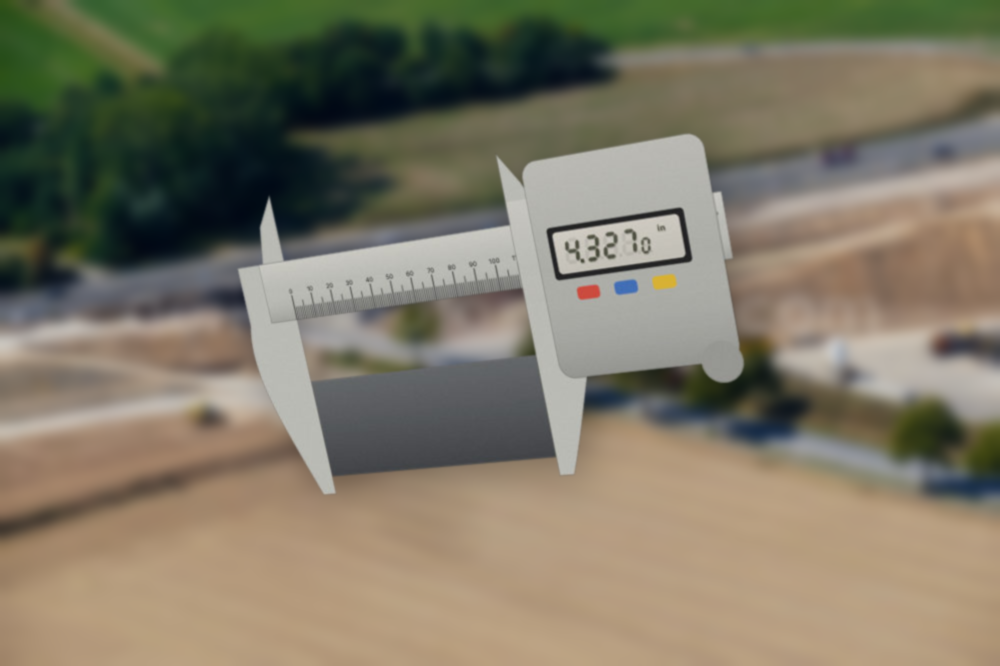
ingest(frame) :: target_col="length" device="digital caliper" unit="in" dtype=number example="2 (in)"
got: 4.3270 (in)
